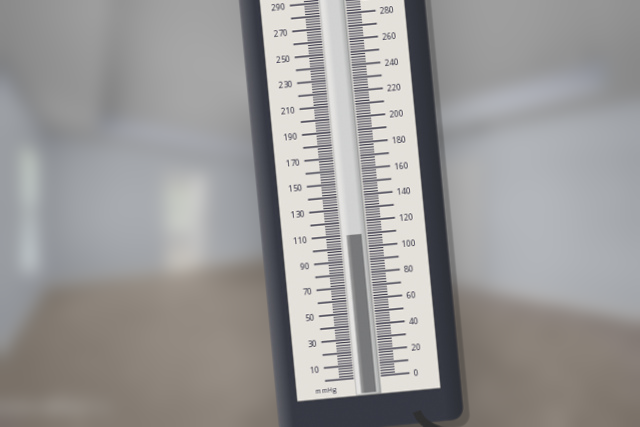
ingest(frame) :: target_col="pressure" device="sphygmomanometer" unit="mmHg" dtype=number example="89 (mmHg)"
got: 110 (mmHg)
